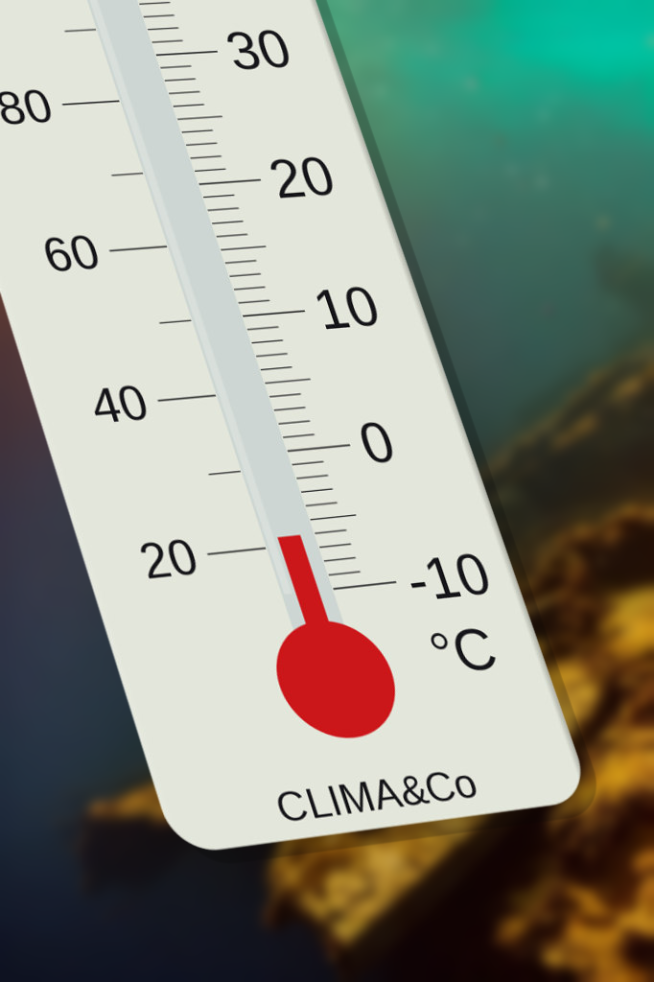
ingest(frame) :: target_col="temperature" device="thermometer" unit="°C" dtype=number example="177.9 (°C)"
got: -6 (°C)
